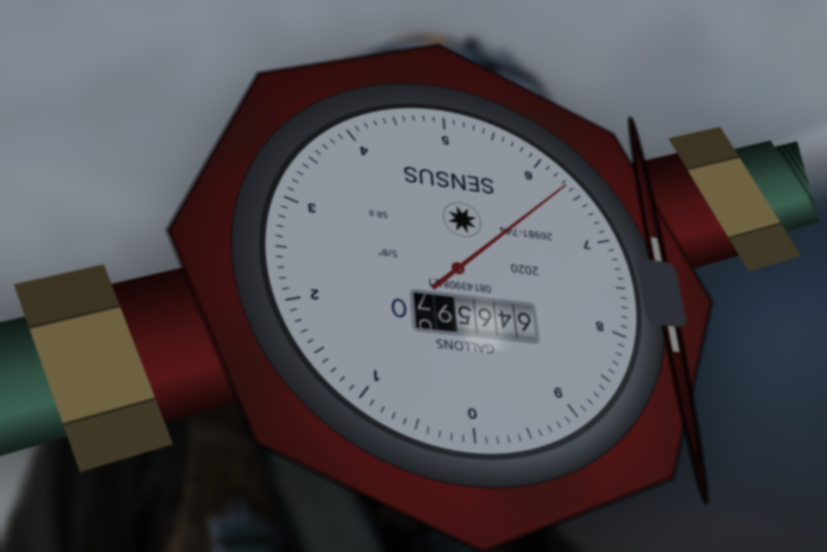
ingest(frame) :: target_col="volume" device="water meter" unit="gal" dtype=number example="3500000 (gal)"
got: 6465966.3 (gal)
